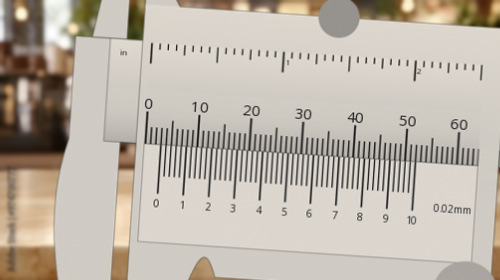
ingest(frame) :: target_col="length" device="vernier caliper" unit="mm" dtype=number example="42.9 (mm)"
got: 3.0 (mm)
